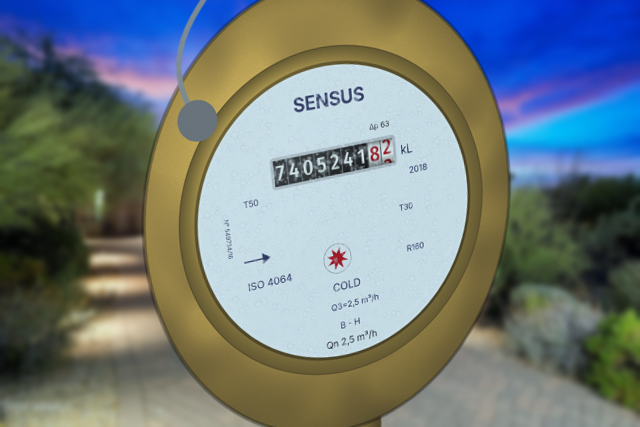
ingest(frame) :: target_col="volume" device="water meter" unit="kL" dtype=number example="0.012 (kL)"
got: 7405241.82 (kL)
